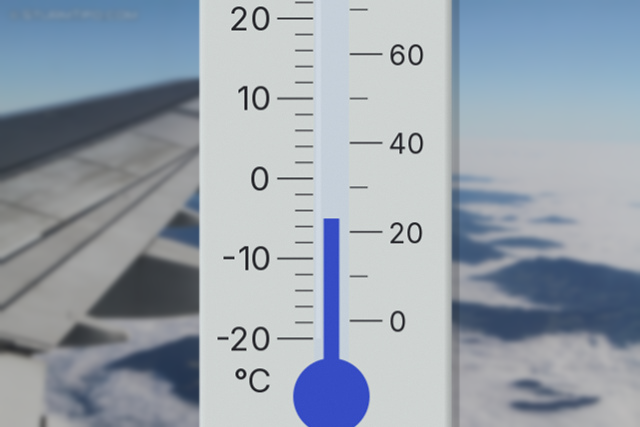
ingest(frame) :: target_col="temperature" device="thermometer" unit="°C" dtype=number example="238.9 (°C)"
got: -5 (°C)
